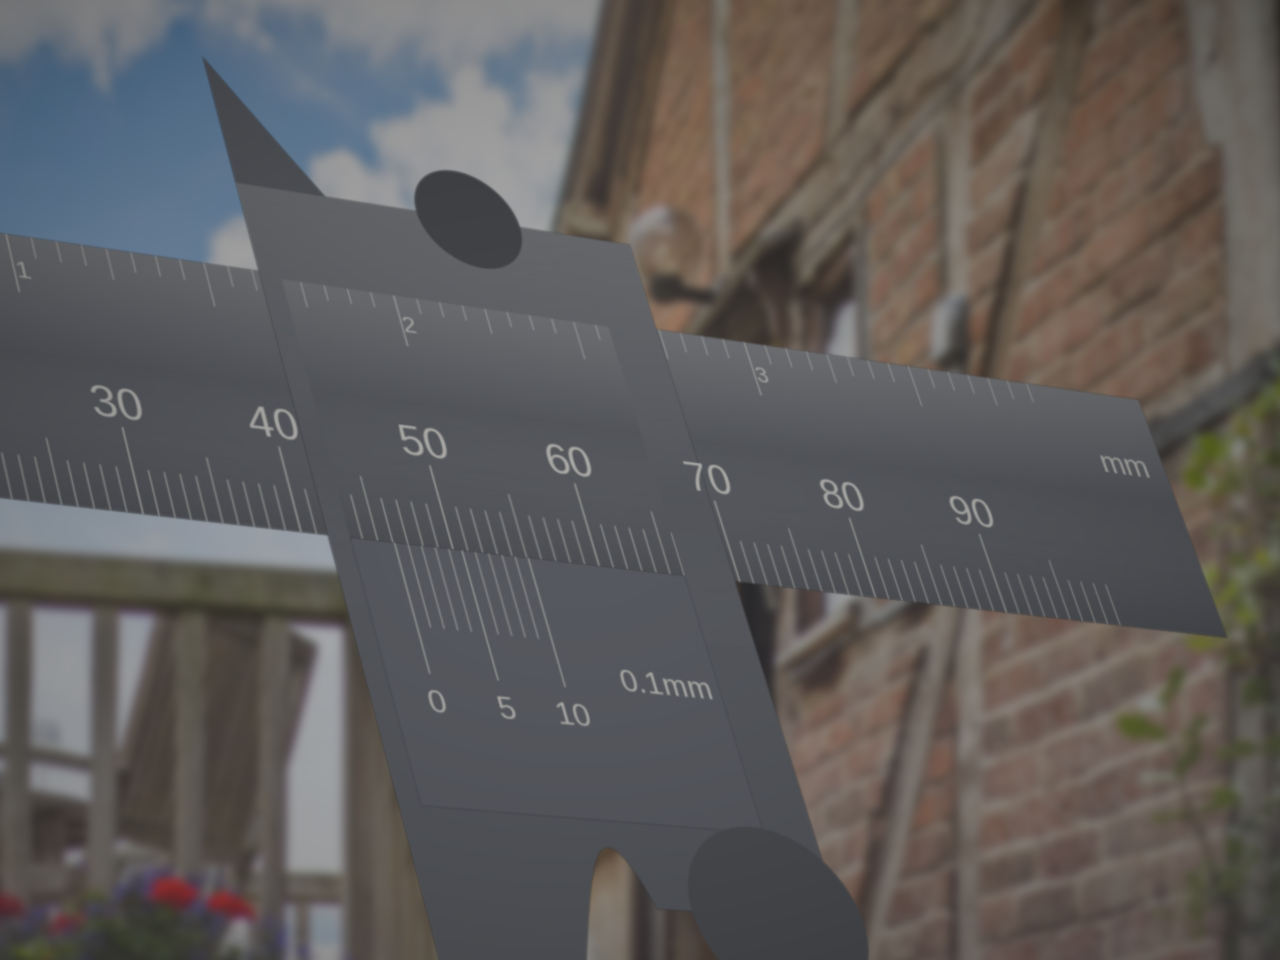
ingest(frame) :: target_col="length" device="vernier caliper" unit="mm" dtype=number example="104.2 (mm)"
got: 46.1 (mm)
